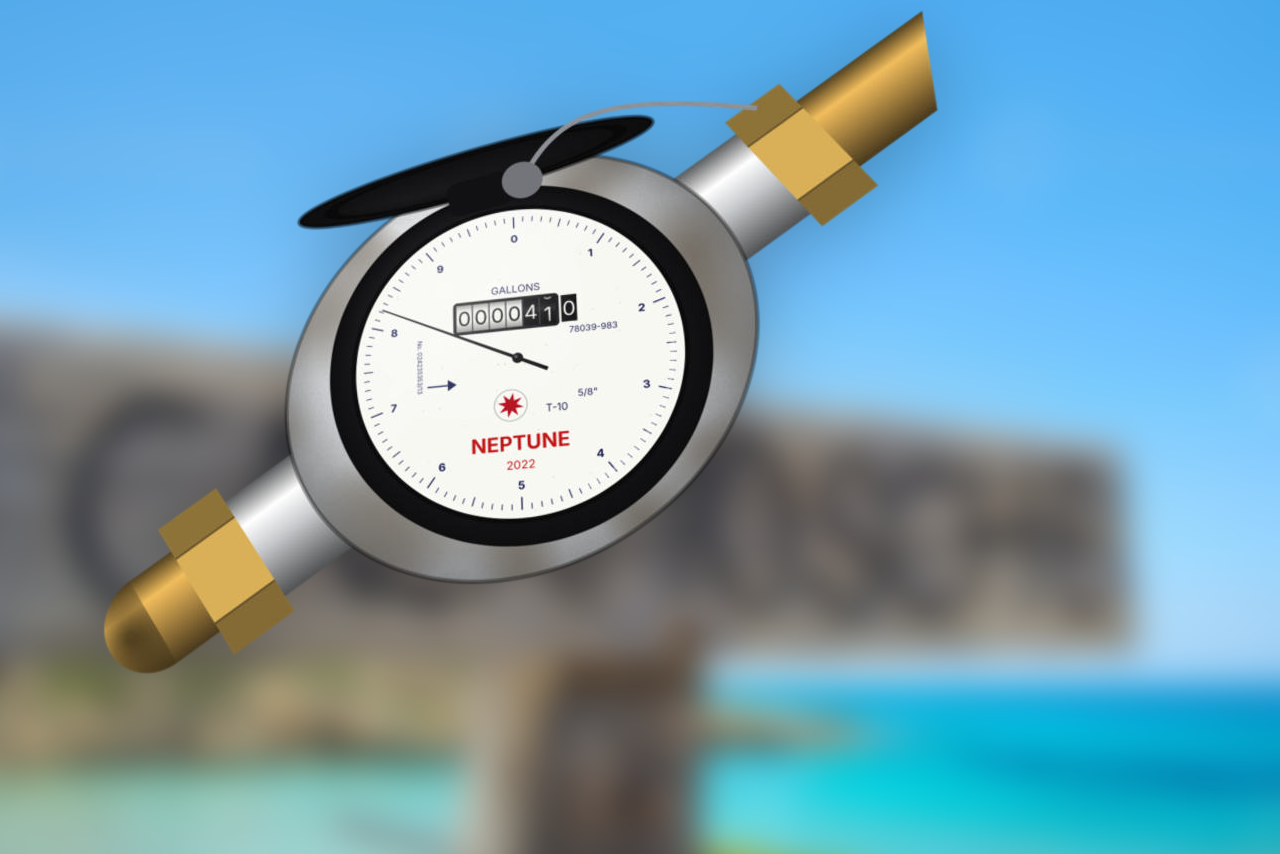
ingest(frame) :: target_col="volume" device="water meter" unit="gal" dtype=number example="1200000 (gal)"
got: 408.2 (gal)
